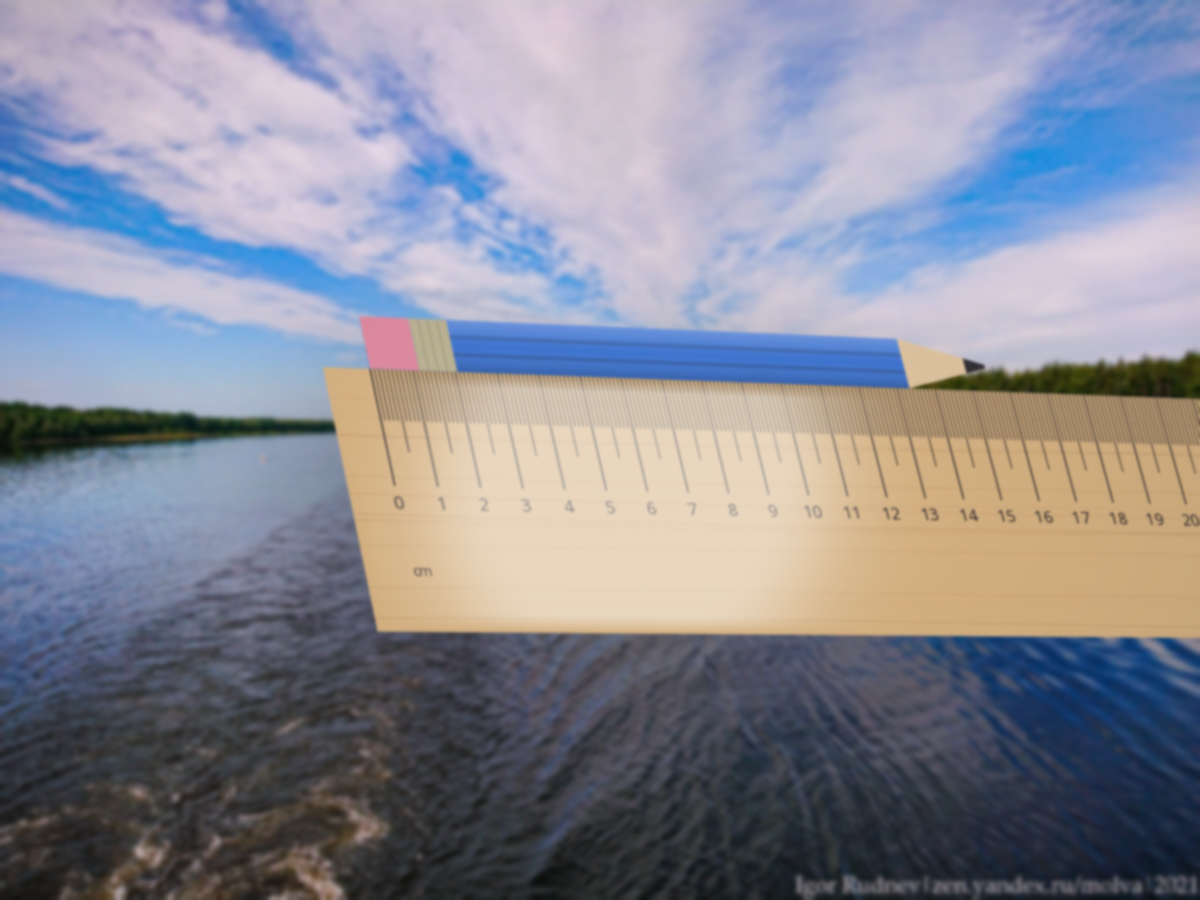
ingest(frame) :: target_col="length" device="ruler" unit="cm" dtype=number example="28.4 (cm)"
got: 15.5 (cm)
